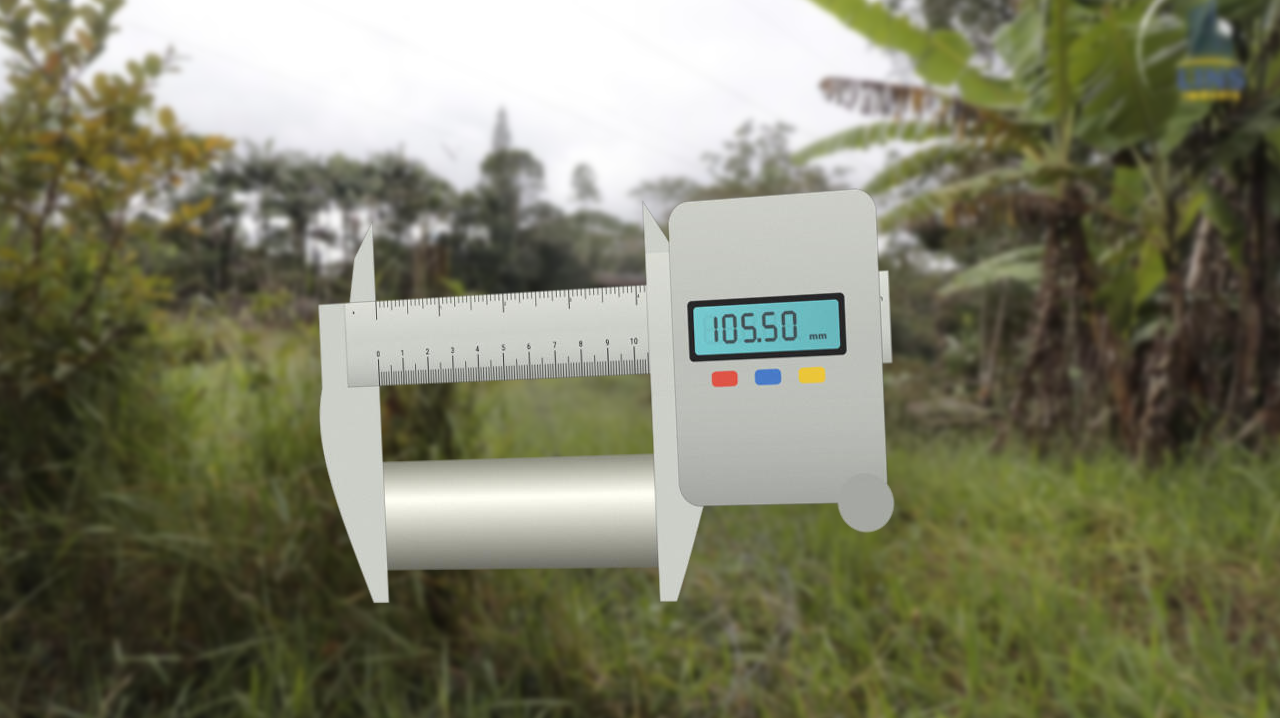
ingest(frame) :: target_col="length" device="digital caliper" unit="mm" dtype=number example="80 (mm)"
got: 105.50 (mm)
